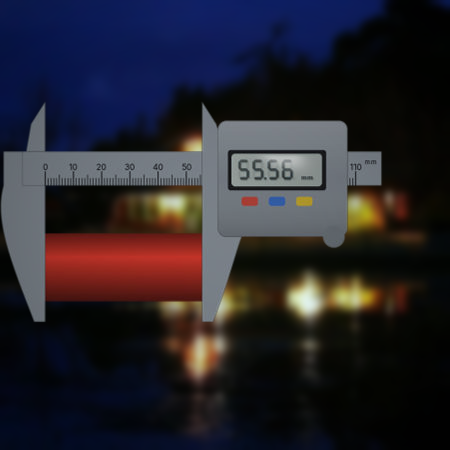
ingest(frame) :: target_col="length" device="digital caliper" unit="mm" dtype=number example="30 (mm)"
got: 55.56 (mm)
